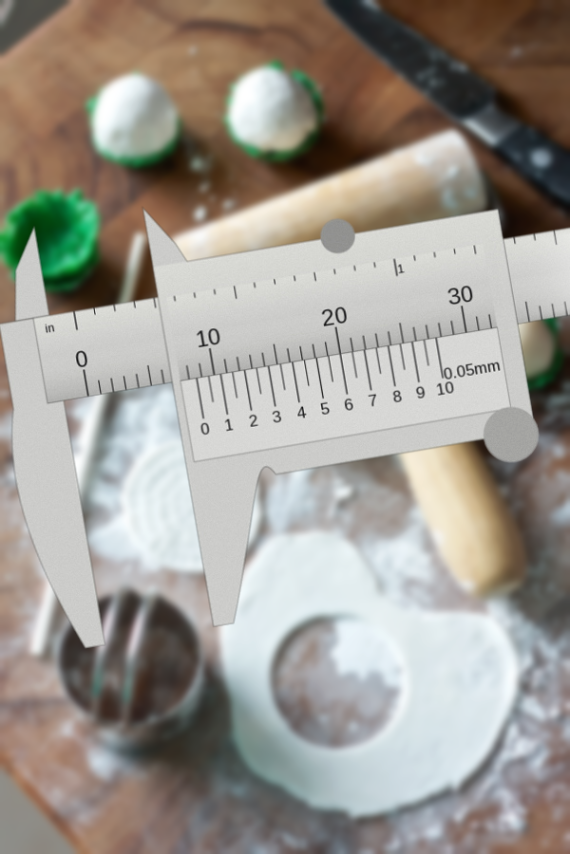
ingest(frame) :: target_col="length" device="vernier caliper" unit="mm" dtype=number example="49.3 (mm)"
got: 8.6 (mm)
